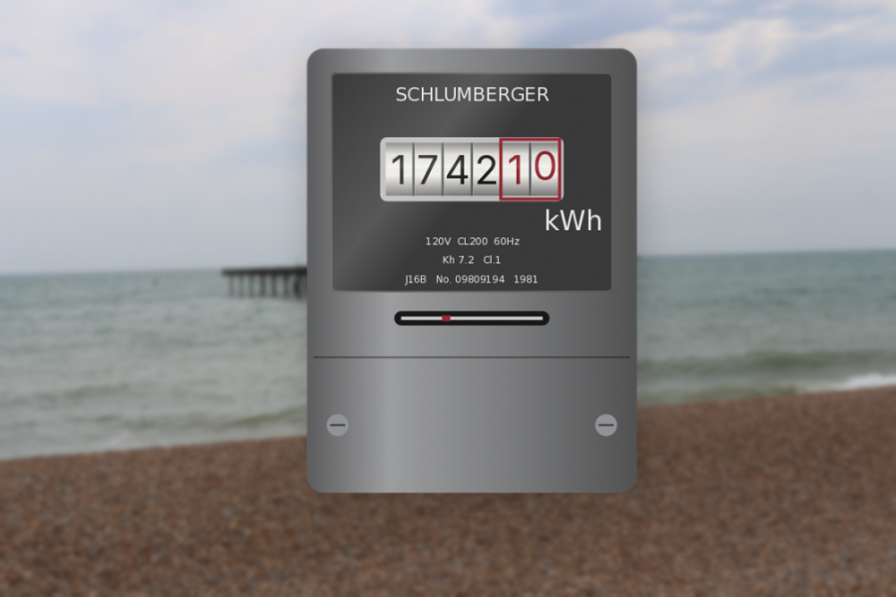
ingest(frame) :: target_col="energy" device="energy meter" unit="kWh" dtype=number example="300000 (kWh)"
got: 1742.10 (kWh)
